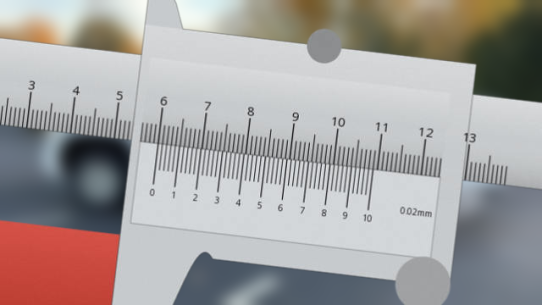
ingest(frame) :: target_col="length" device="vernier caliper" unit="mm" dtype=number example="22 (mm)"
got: 60.0 (mm)
